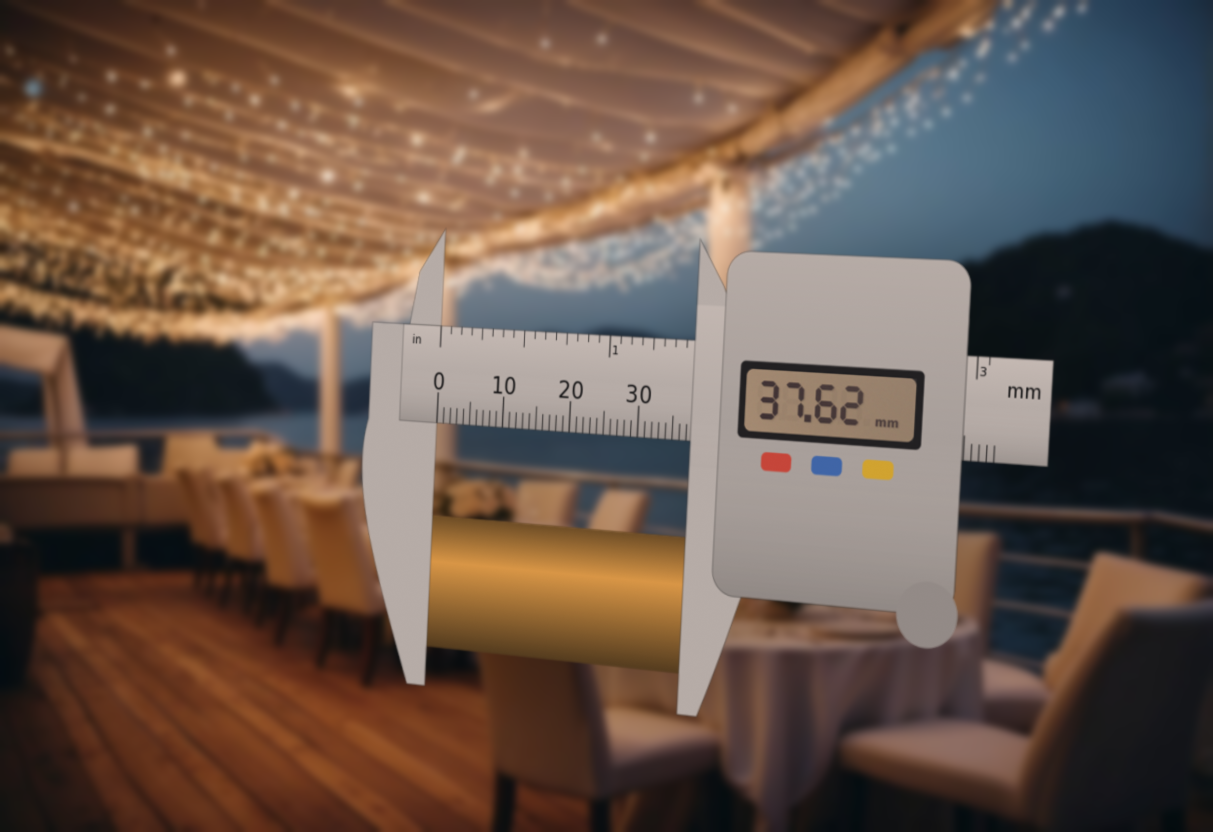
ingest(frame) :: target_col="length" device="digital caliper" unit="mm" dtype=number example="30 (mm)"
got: 37.62 (mm)
